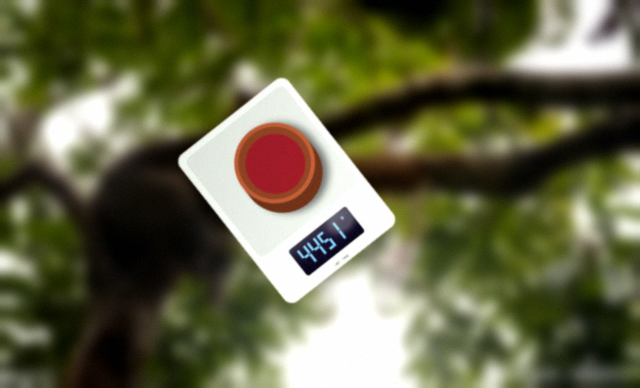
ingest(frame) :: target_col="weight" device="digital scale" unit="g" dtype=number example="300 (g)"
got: 4451 (g)
